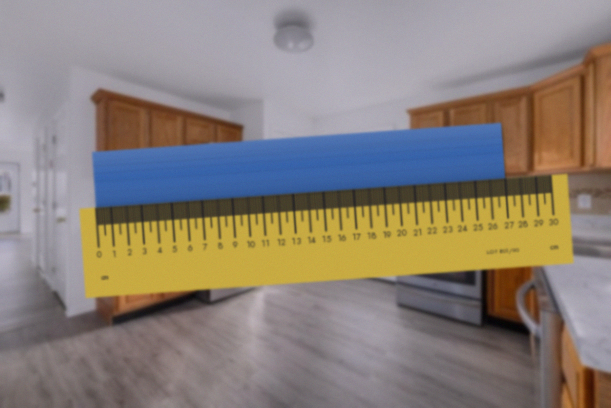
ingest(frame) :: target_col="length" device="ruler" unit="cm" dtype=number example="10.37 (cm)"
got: 27 (cm)
